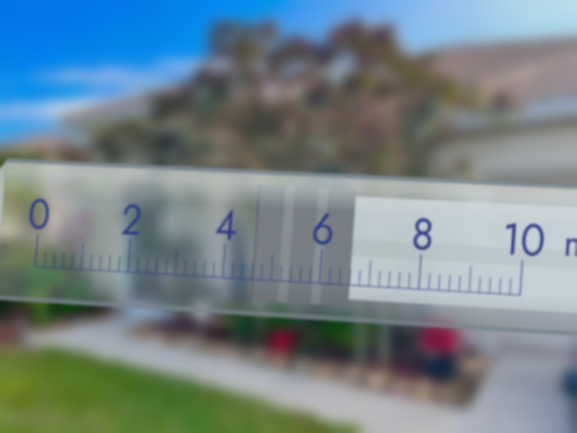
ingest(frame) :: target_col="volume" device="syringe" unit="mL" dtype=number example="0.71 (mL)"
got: 4.6 (mL)
